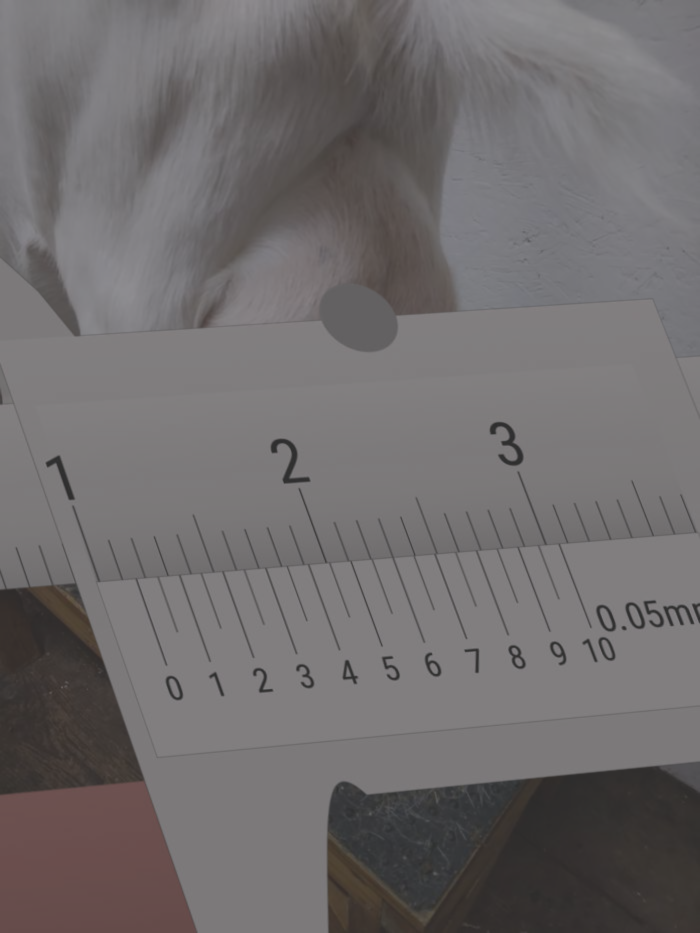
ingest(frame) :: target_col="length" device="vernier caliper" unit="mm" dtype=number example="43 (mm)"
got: 11.6 (mm)
